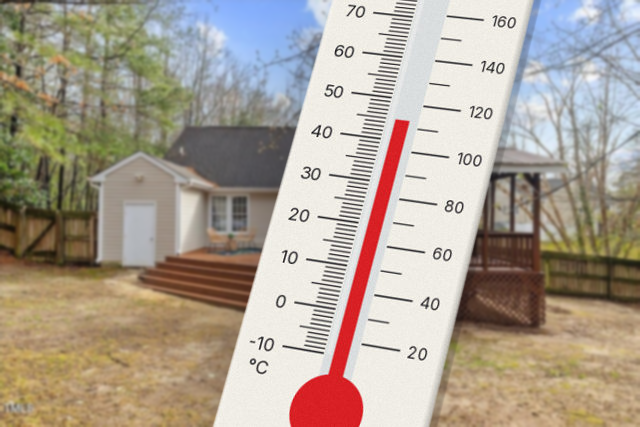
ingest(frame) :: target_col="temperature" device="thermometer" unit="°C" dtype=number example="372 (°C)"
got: 45 (°C)
